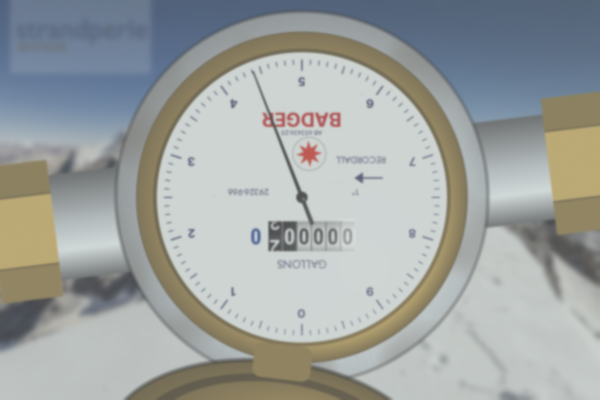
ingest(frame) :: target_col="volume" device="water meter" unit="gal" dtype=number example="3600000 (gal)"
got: 24.4 (gal)
